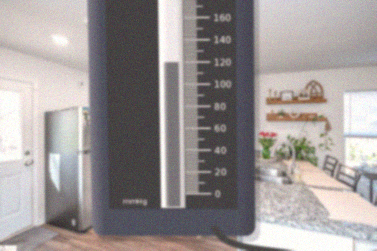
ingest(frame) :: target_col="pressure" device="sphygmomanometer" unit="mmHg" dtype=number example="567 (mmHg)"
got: 120 (mmHg)
